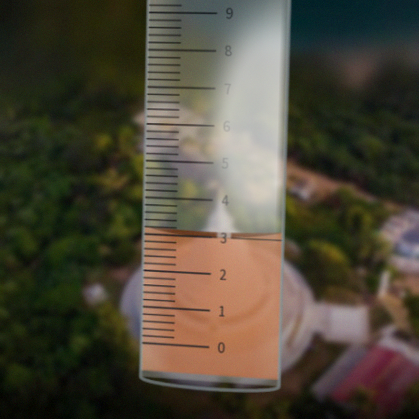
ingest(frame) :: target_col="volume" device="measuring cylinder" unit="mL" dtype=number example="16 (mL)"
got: 3 (mL)
